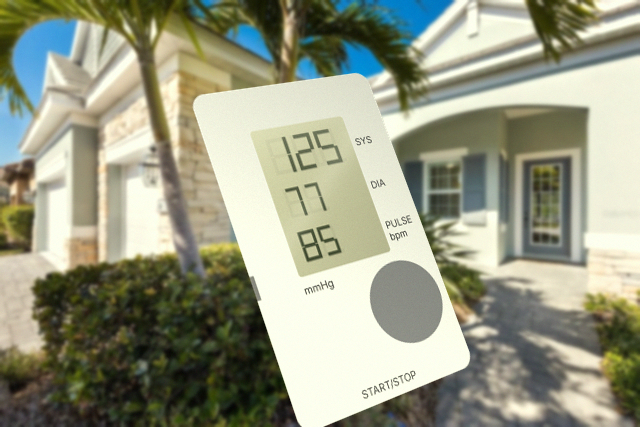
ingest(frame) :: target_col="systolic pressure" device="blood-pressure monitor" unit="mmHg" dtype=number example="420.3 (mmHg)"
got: 125 (mmHg)
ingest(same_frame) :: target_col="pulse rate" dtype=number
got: 85 (bpm)
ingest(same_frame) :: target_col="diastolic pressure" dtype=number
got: 77 (mmHg)
